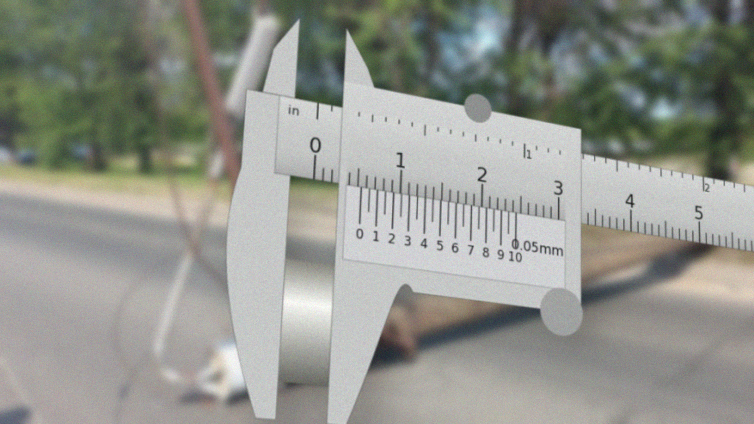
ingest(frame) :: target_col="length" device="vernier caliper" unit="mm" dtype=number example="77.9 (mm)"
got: 5.4 (mm)
